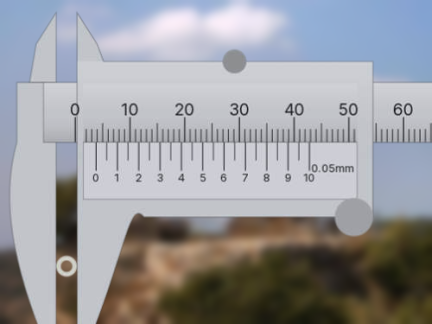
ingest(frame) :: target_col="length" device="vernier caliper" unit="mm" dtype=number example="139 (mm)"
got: 3.8 (mm)
